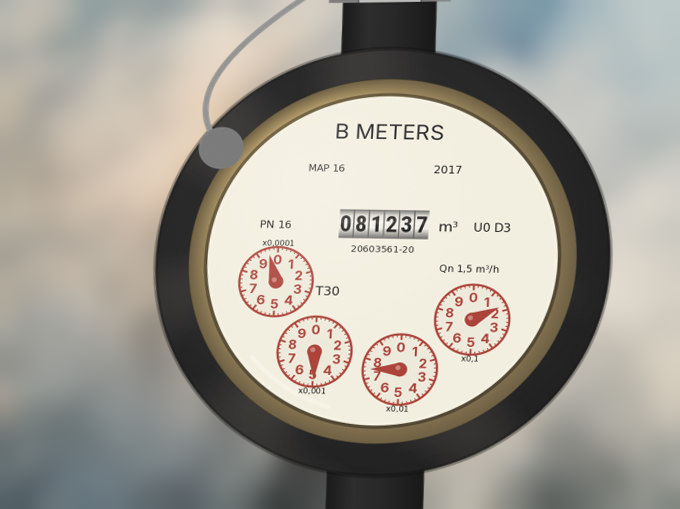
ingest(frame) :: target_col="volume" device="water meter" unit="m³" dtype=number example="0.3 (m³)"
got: 81237.1749 (m³)
